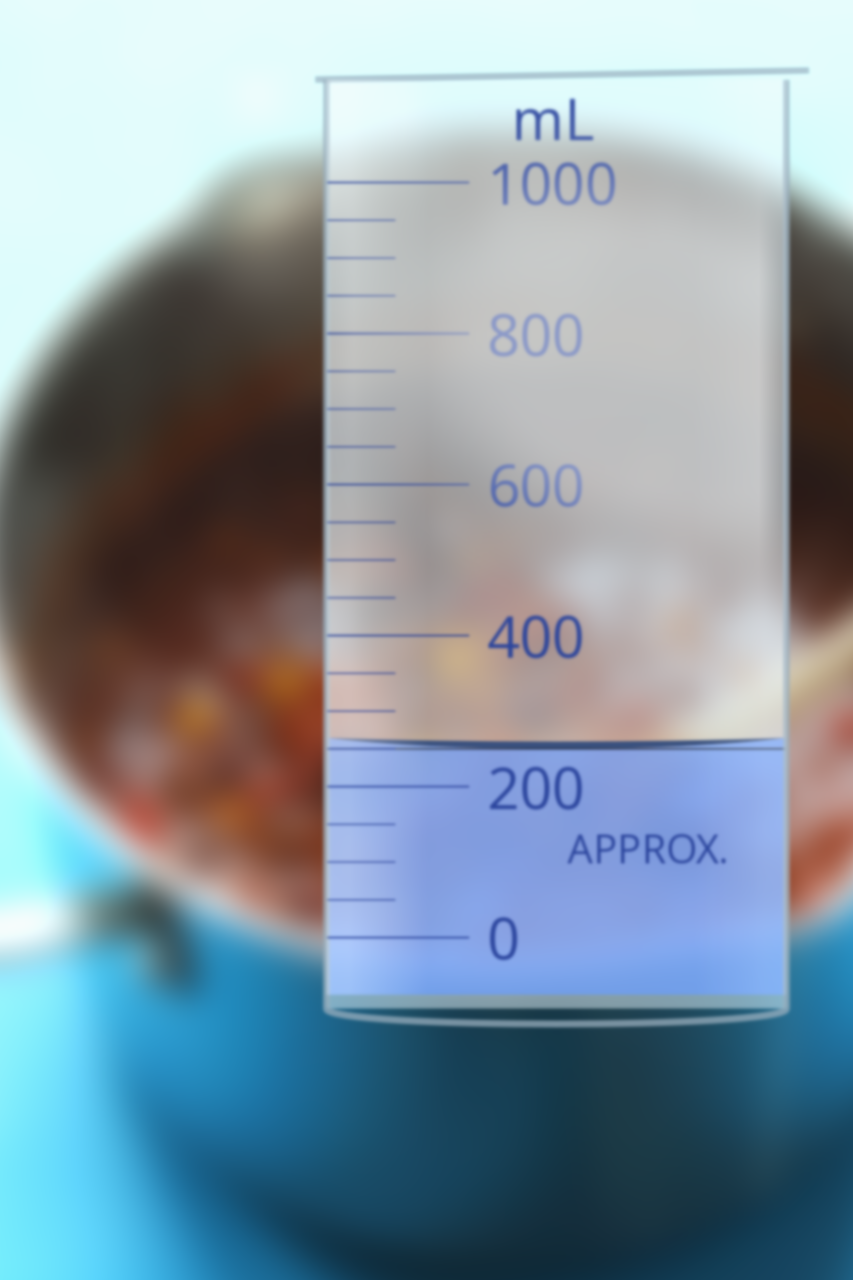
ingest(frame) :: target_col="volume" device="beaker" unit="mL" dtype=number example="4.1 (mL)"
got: 250 (mL)
